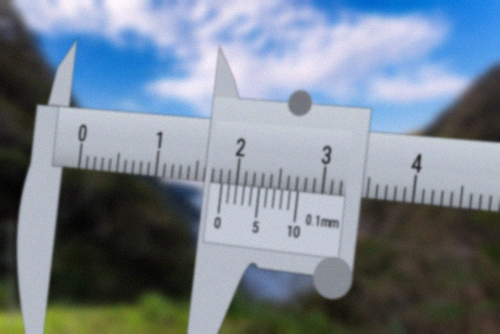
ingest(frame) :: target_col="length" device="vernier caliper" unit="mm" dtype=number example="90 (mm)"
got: 18.2 (mm)
